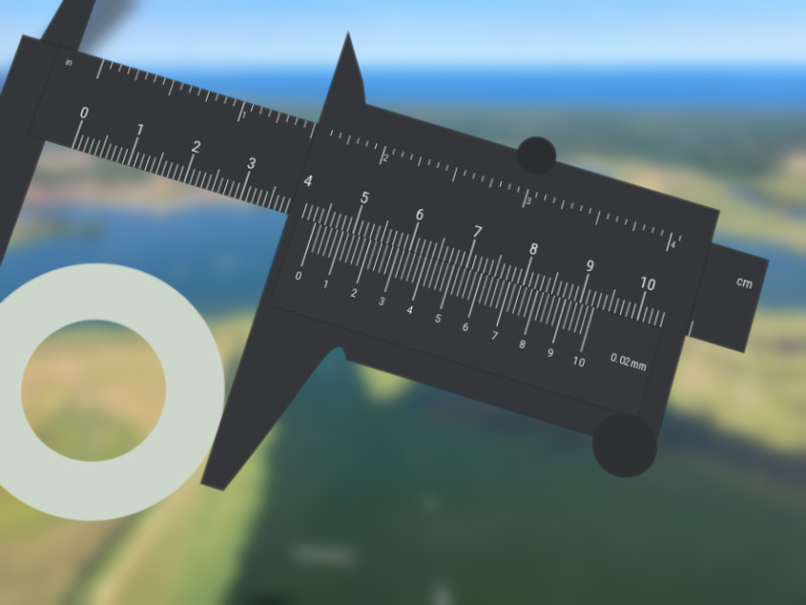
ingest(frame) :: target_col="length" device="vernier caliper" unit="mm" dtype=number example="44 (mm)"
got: 43.4 (mm)
